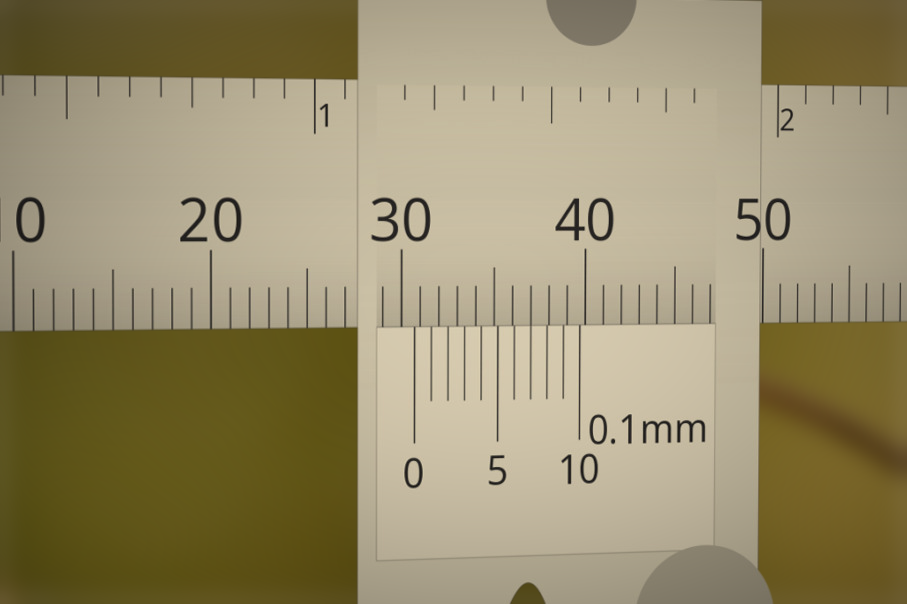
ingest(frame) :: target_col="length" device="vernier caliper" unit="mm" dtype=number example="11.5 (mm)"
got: 30.7 (mm)
